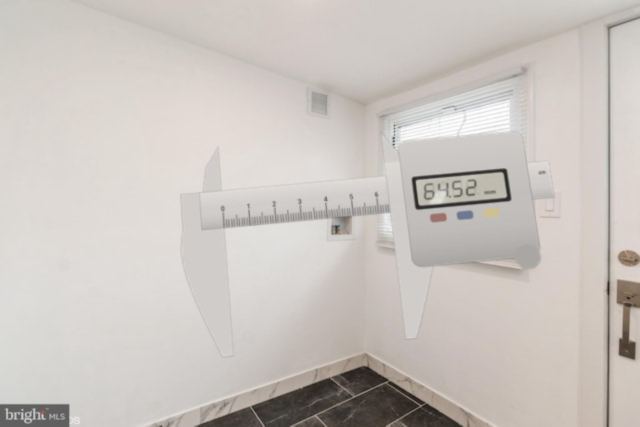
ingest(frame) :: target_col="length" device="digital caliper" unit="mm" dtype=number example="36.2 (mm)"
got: 64.52 (mm)
